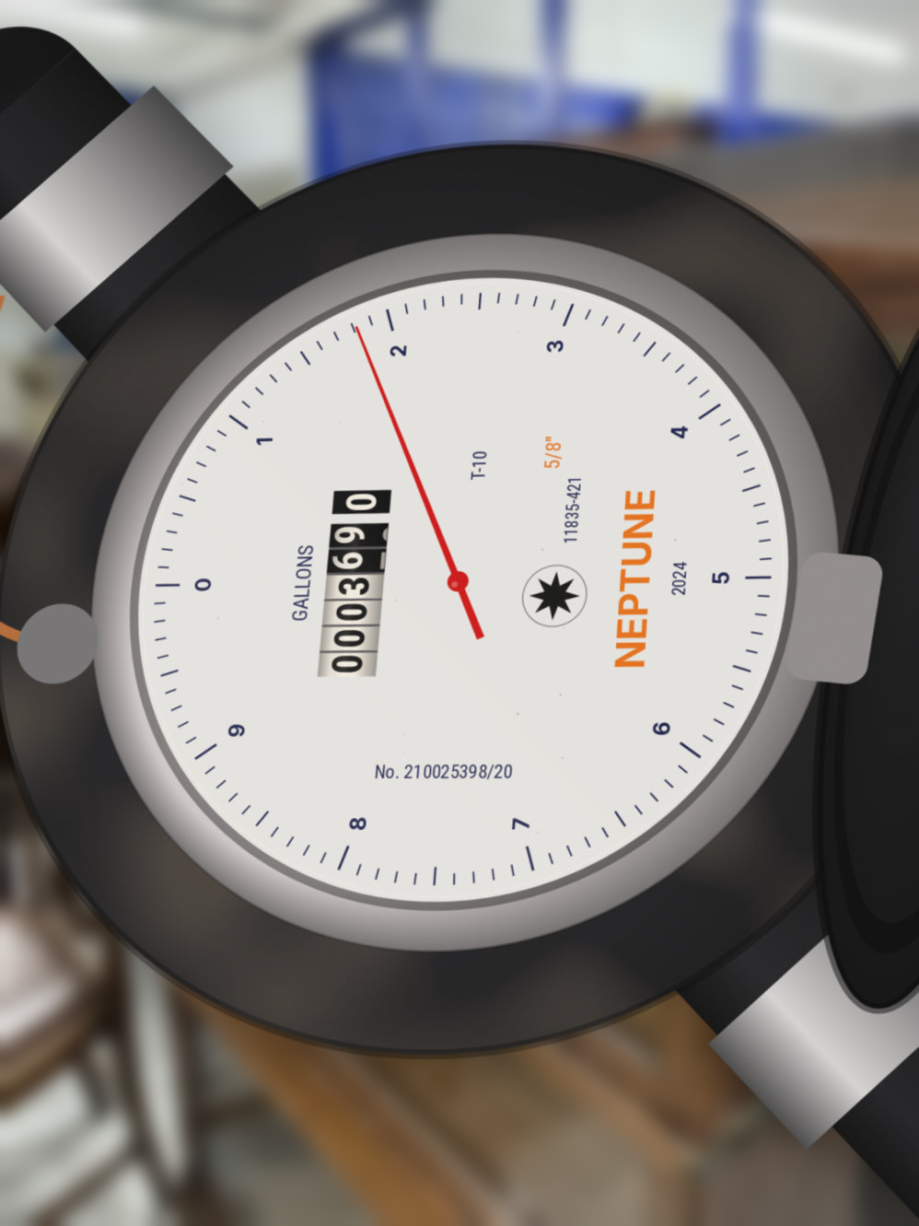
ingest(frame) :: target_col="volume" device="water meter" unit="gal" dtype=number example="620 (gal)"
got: 3691.8 (gal)
